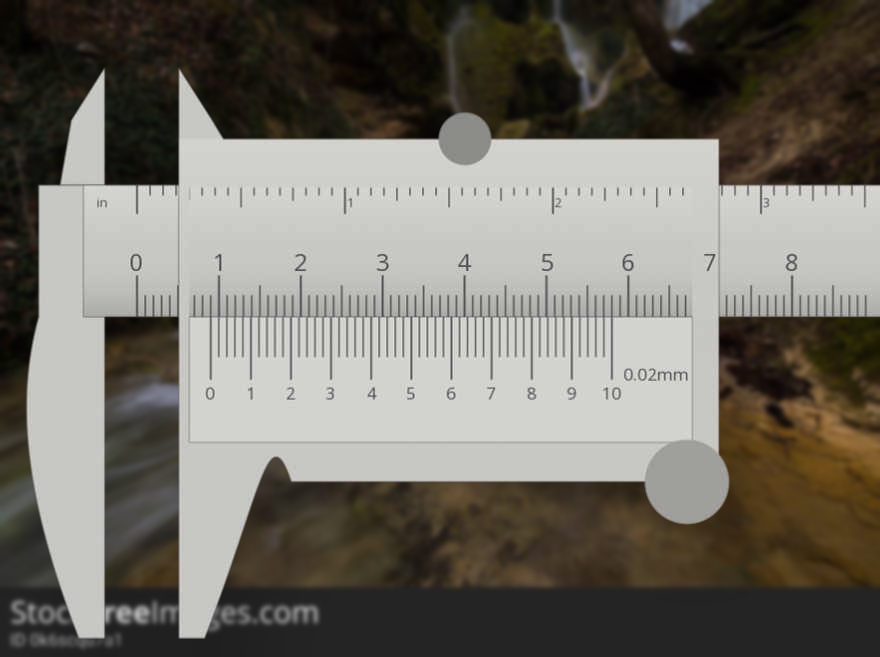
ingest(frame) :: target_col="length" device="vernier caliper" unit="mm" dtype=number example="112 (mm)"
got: 9.0 (mm)
